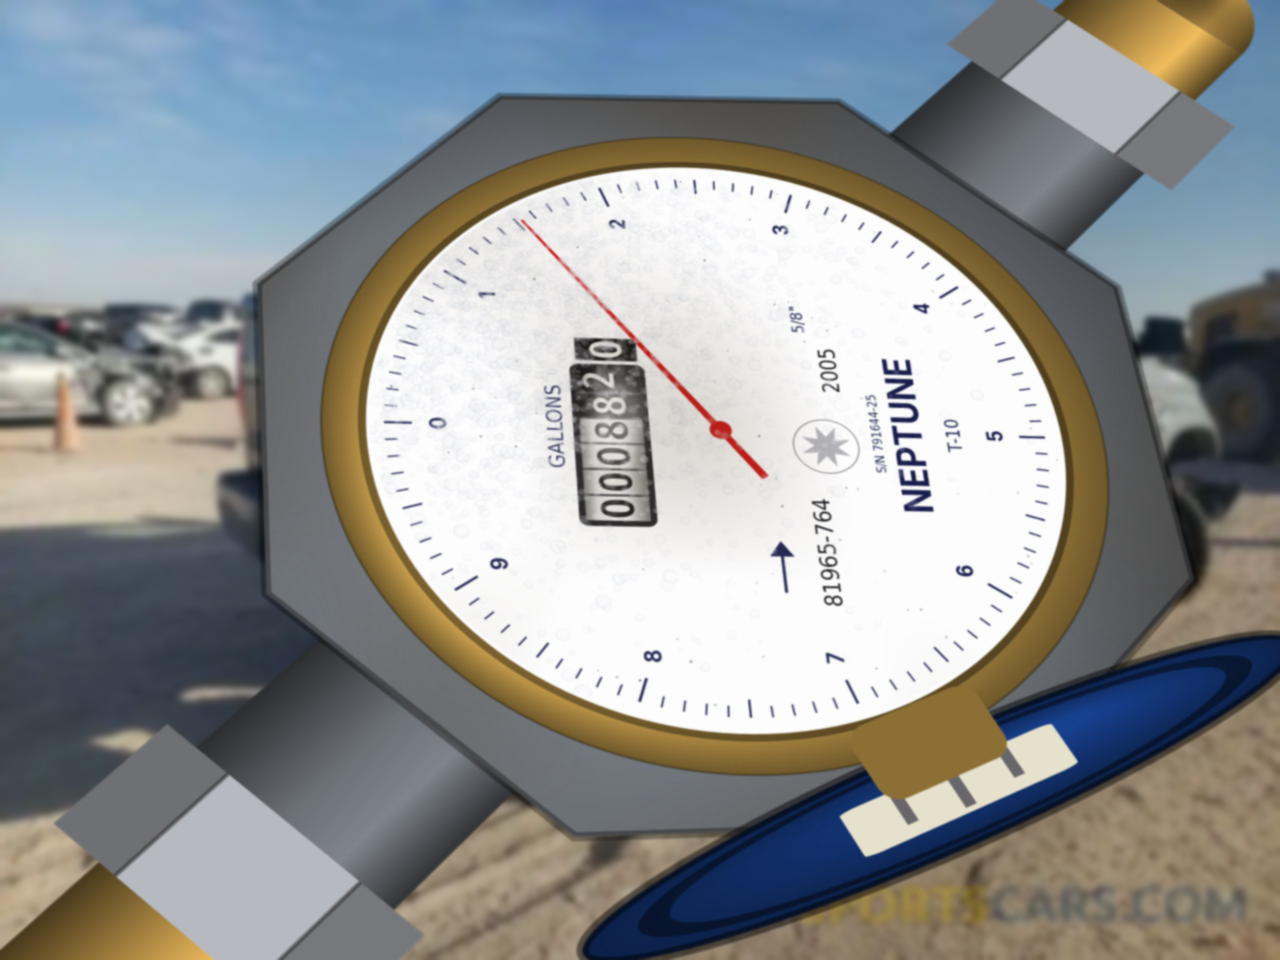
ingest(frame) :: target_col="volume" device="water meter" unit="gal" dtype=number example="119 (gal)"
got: 8821.5 (gal)
